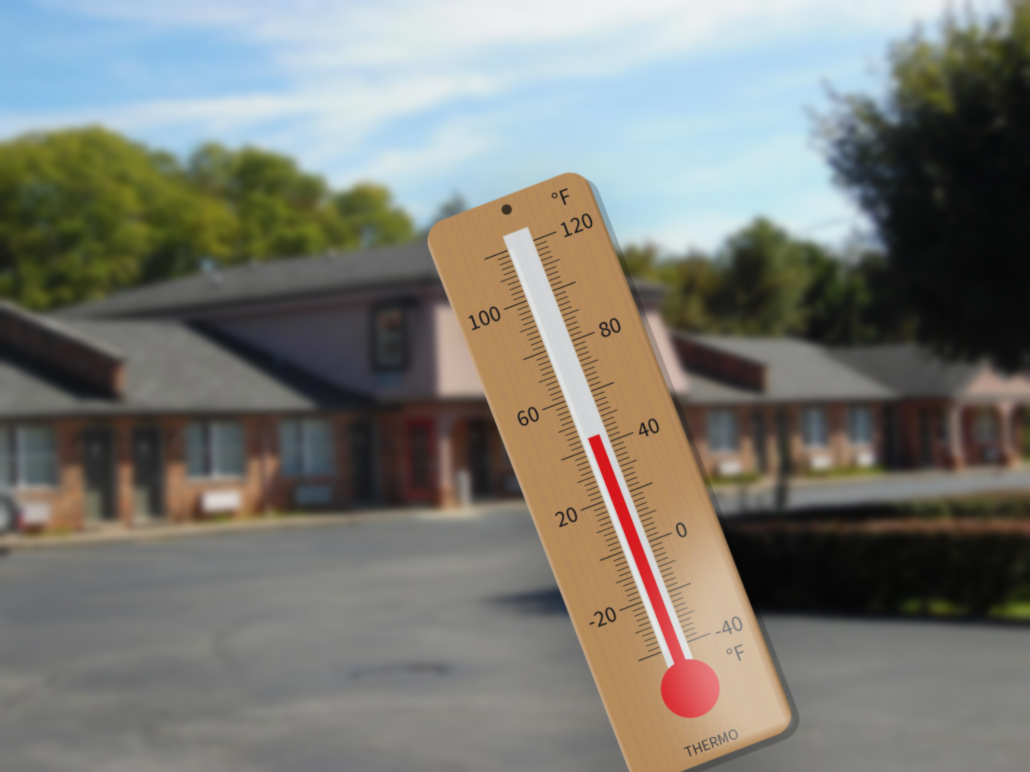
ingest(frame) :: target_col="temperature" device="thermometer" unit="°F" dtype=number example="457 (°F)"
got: 44 (°F)
